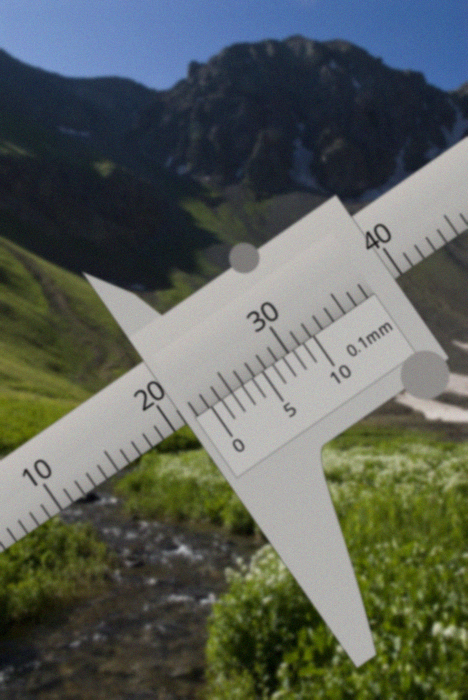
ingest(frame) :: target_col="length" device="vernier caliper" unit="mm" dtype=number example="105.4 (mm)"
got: 23.2 (mm)
